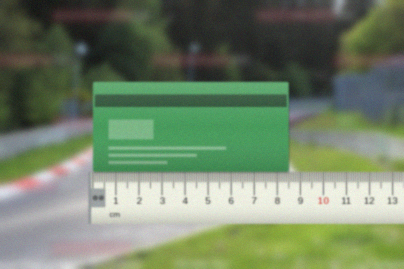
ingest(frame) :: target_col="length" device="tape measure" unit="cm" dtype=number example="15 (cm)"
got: 8.5 (cm)
